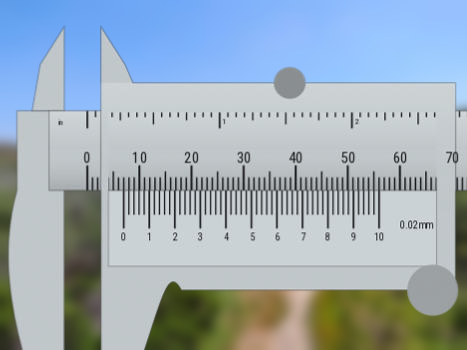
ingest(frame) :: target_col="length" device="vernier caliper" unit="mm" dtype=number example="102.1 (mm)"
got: 7.0 (mm)
